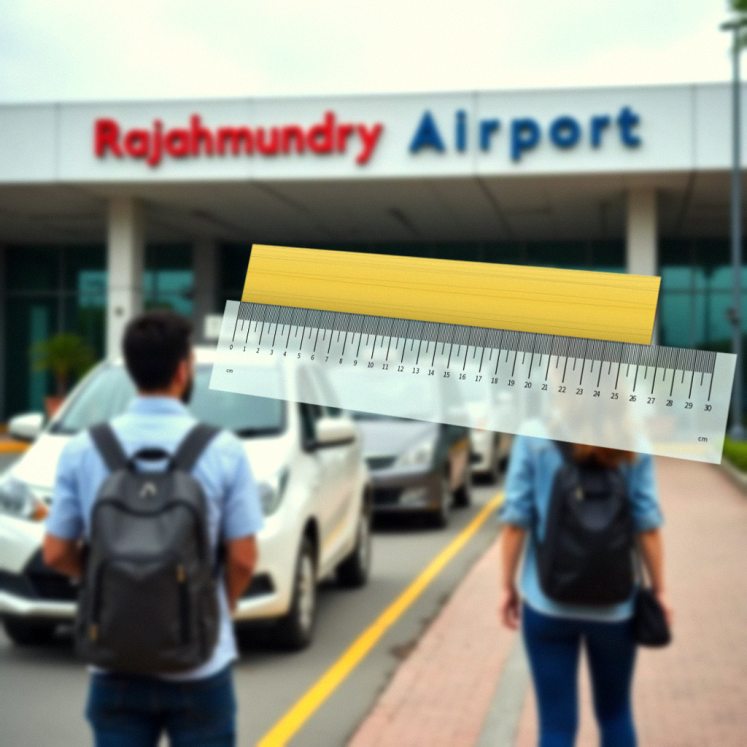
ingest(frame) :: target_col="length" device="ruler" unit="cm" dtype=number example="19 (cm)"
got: 26.5 (cm)
